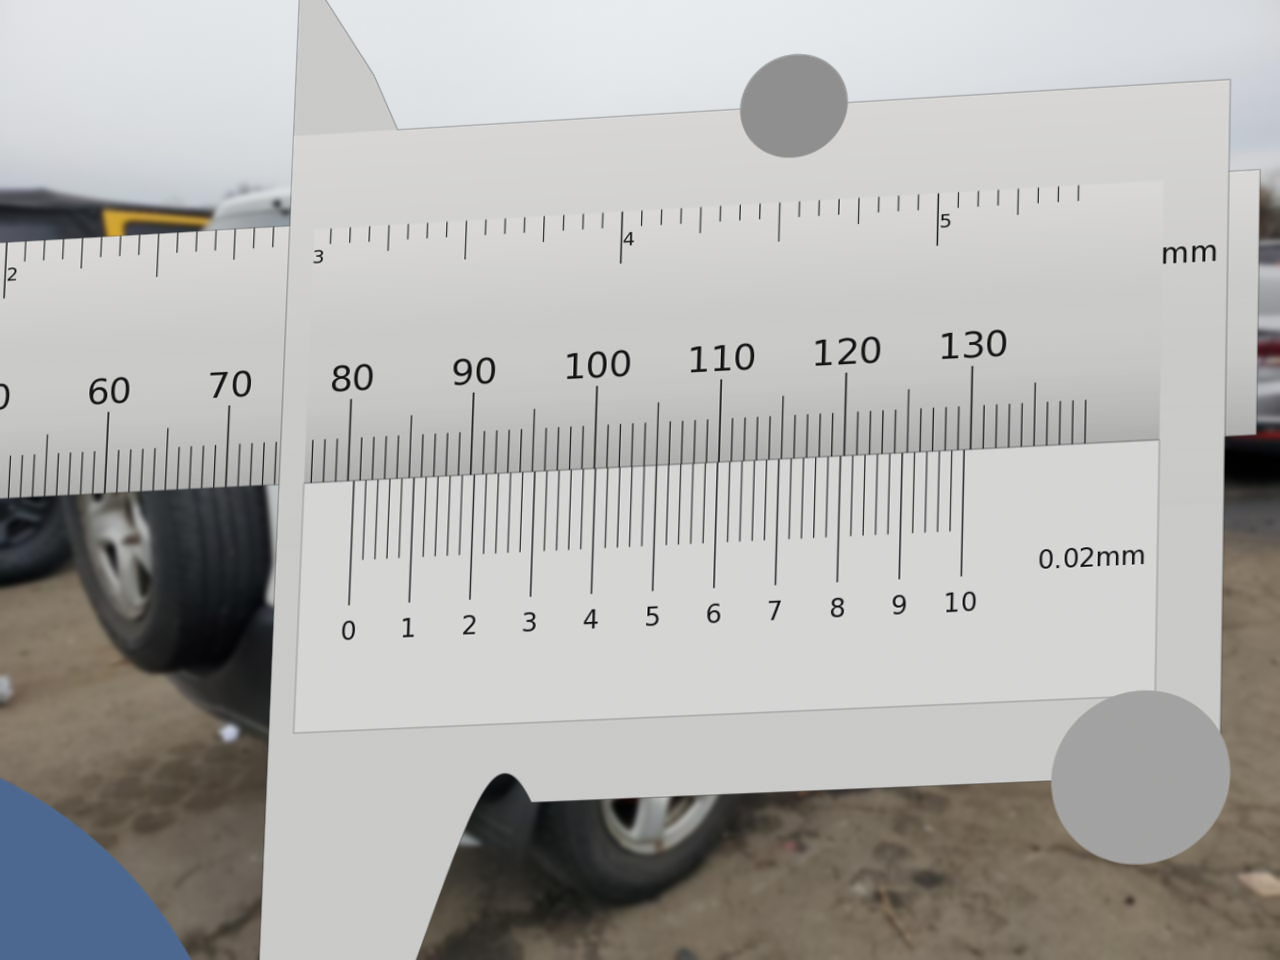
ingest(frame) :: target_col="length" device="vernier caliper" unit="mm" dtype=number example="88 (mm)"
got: 80.5 (mm)
